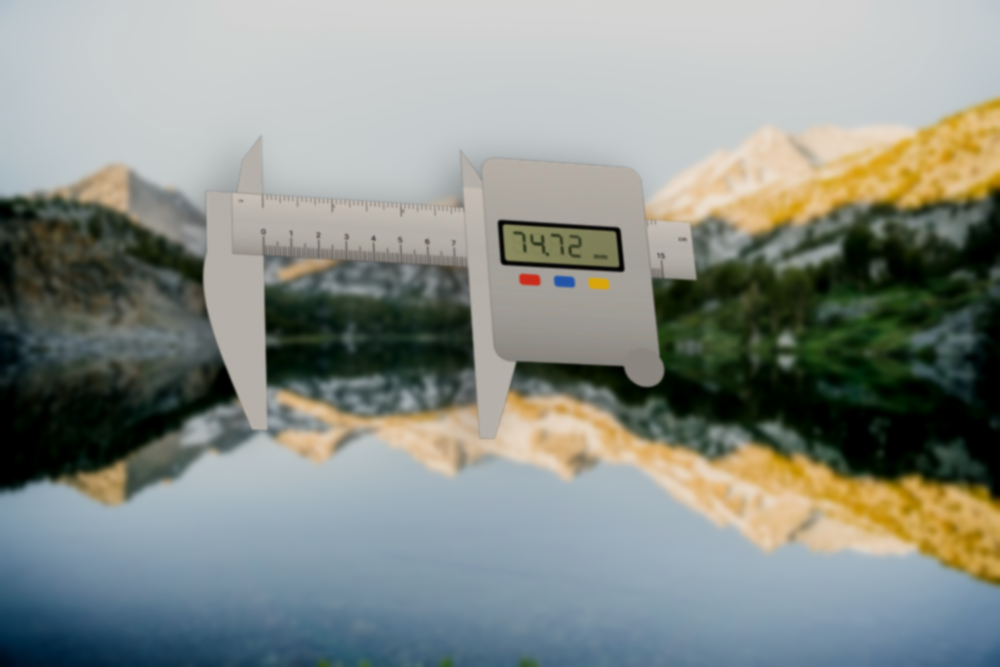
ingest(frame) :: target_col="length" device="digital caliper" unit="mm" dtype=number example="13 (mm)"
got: 74.72 (mm)
